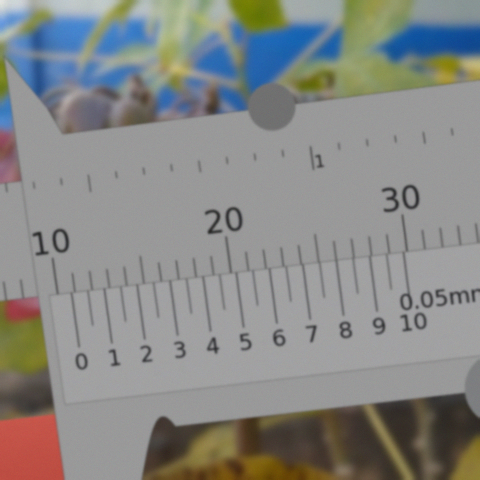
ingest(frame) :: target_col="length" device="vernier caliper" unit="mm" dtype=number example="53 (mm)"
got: 10.8 (mm)
